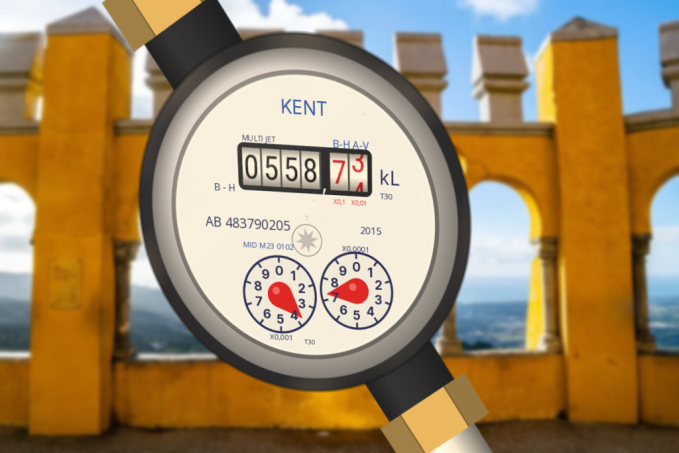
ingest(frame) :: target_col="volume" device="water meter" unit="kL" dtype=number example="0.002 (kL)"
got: 558.7337 (kL)
